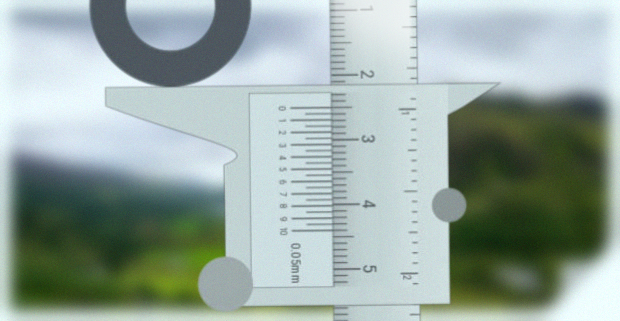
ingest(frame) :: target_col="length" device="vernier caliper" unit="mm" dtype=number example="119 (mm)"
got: 25.0 (mm)
